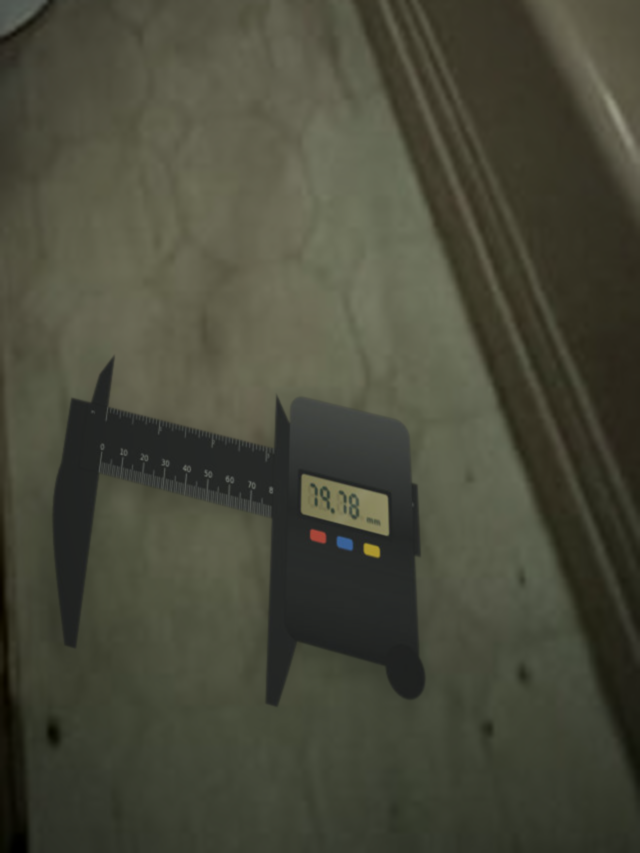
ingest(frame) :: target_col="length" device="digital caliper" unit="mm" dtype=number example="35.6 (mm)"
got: 79.78 (mm)
